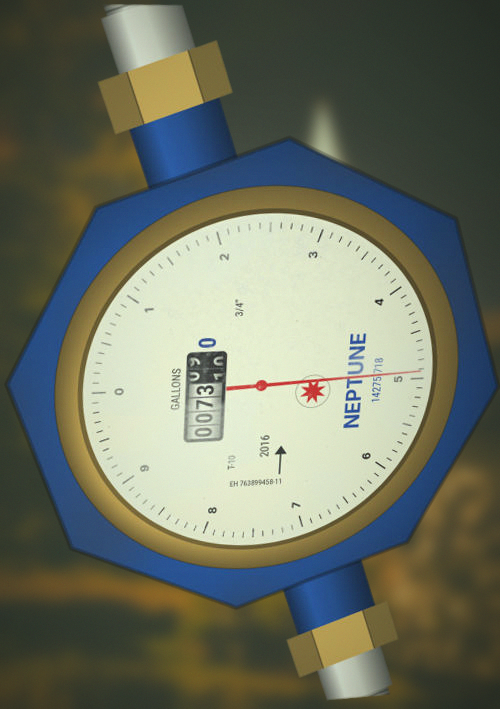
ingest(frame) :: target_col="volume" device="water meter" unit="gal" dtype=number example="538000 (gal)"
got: 73094.9 (gal)
